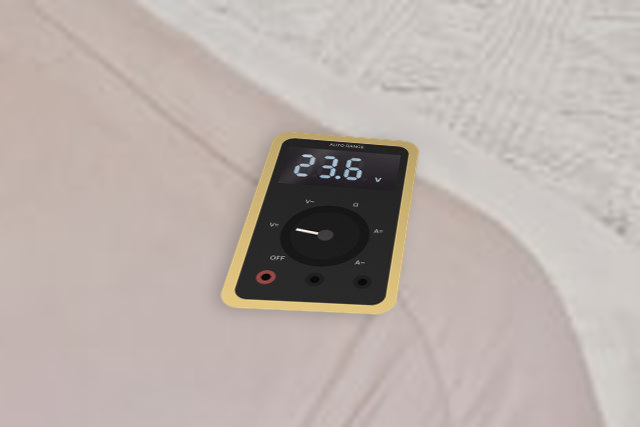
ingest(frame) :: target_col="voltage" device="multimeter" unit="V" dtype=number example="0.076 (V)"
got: 23.6 (V)
